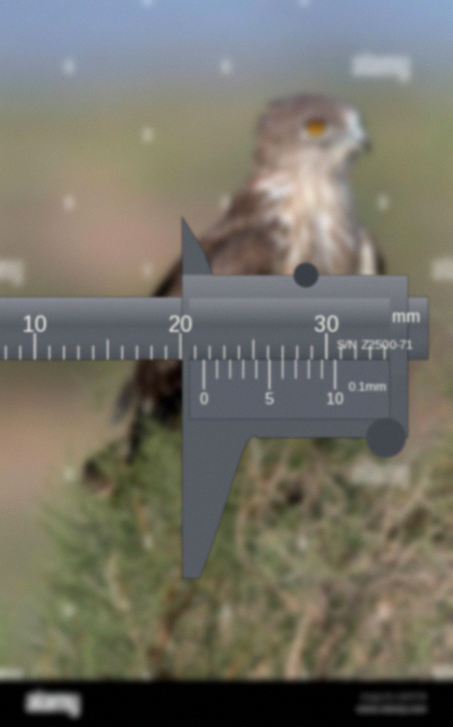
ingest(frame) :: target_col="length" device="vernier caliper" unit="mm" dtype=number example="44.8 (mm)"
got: 21.6 (mm)
